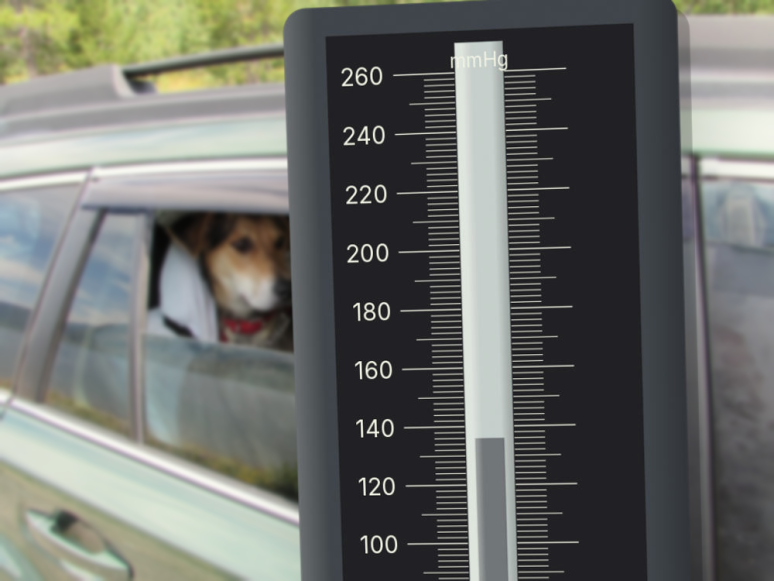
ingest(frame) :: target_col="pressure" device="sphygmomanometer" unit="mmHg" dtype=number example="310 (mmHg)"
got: 136 (mmHg)
